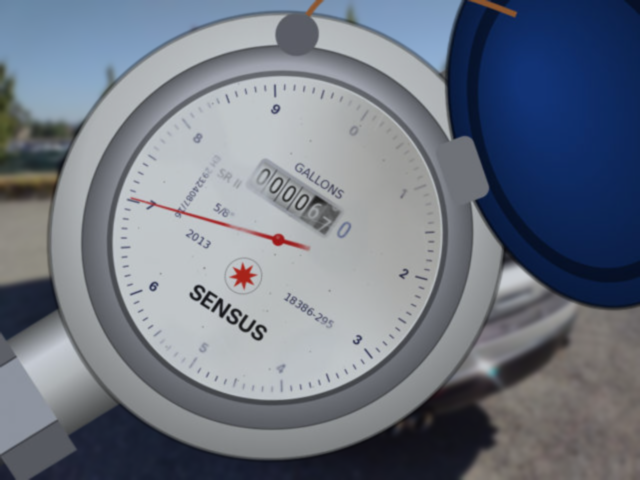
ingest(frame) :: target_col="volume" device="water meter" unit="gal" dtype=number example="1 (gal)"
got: 667.0 (gal)
